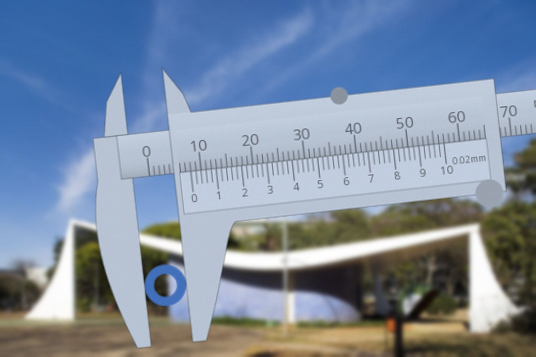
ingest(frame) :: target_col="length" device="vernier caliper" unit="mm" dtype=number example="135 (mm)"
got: 8.0 (mm)
